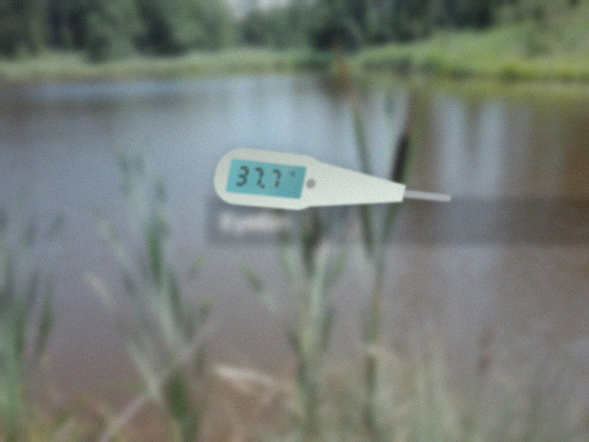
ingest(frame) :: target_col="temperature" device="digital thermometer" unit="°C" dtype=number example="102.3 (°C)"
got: 37.7 (°C)
